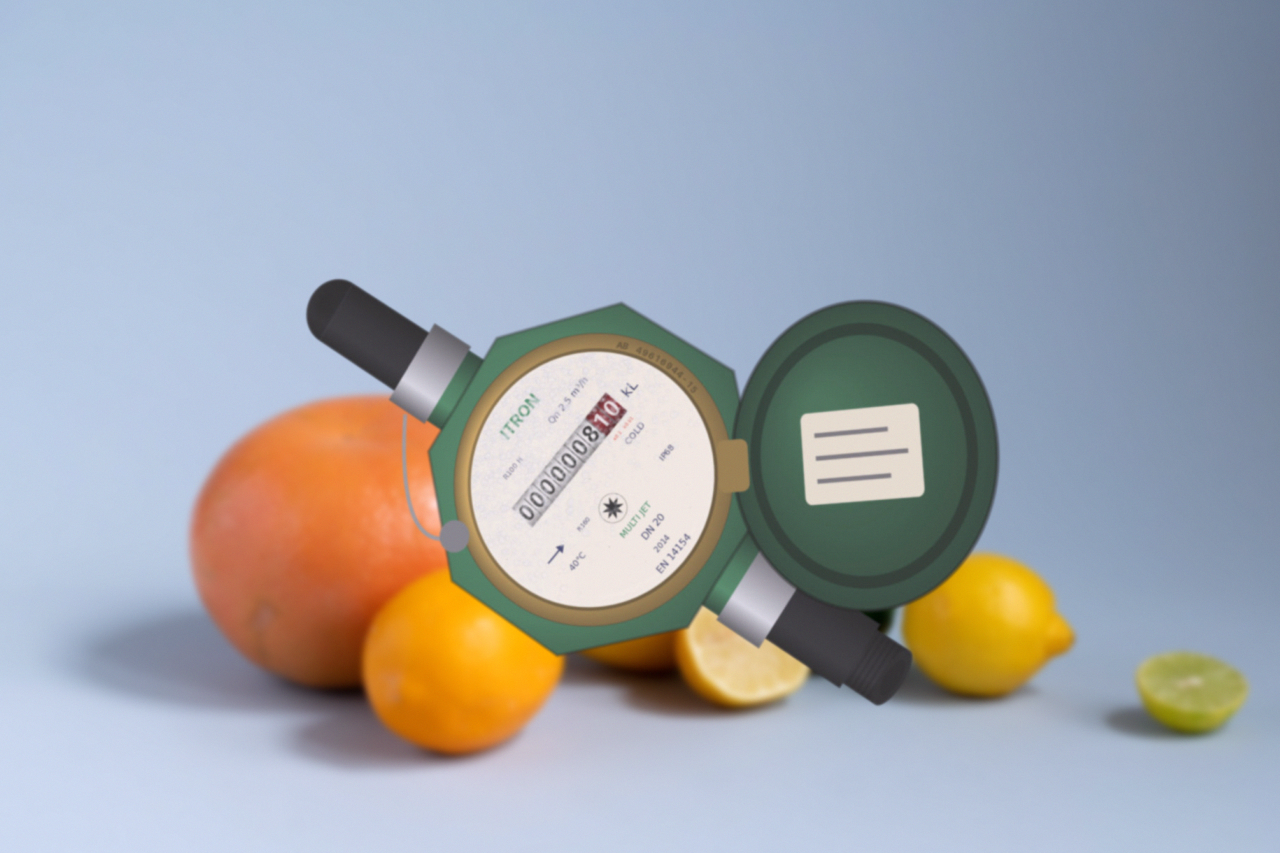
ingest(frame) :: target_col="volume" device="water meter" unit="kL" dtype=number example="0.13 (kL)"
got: 8.10 (kL)
